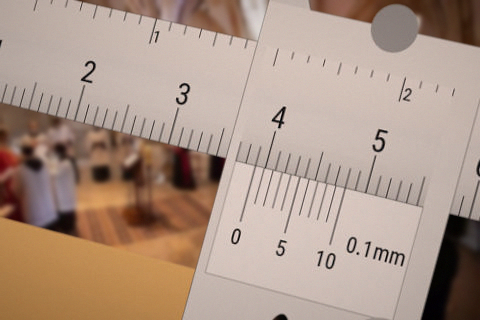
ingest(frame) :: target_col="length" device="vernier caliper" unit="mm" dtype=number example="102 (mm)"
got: 39.0 (mm)
